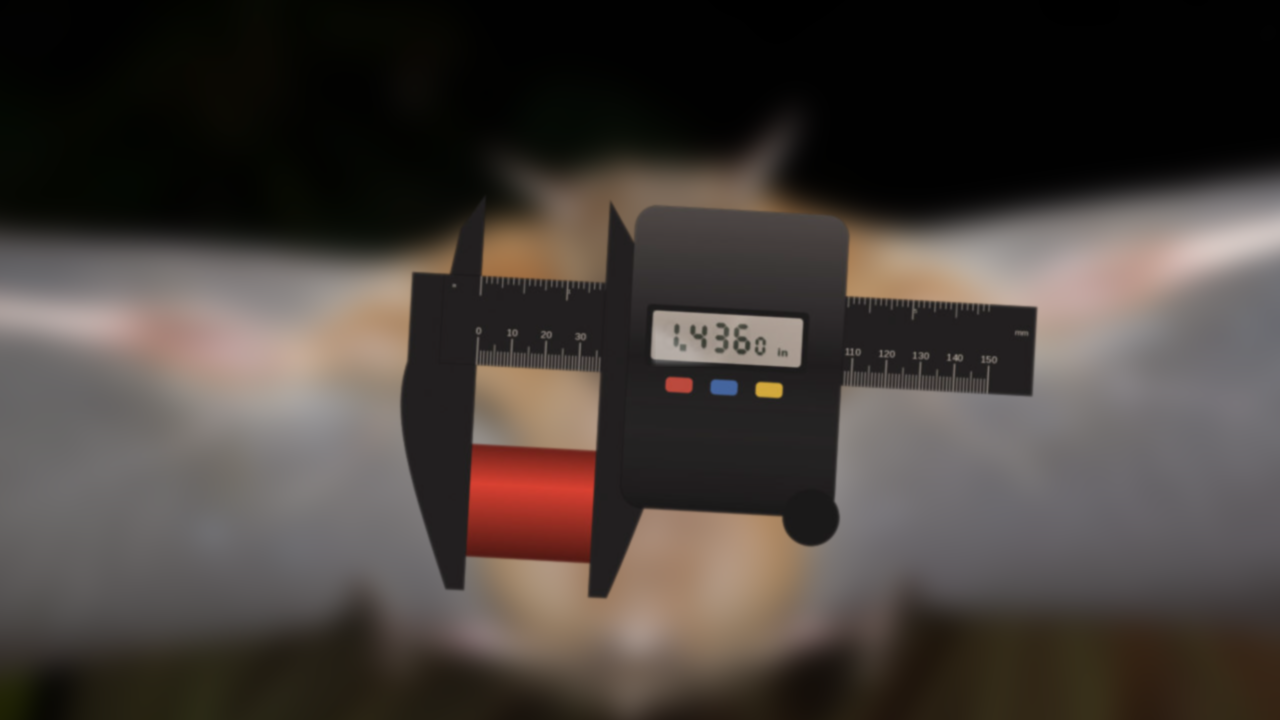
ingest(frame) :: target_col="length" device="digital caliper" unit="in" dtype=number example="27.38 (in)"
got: 1.4360 (in)
